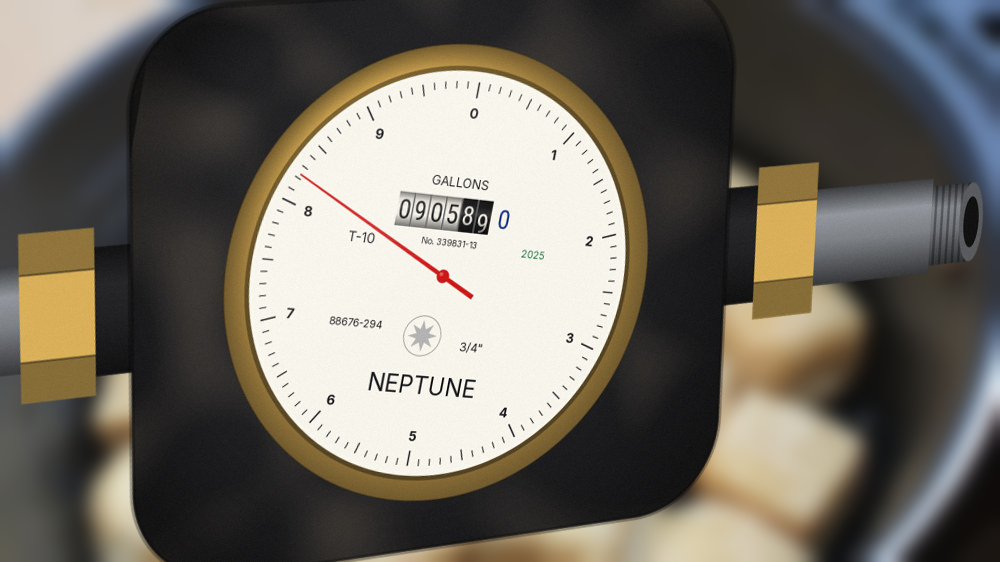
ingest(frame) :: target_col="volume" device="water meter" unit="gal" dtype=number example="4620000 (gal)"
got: 905888.2 (gal)
